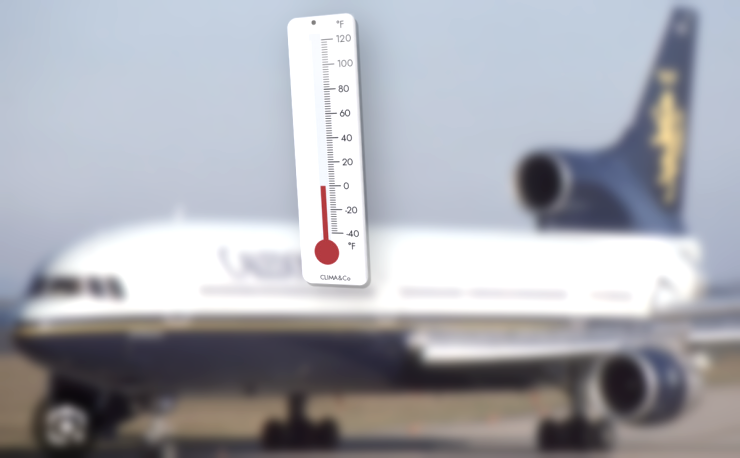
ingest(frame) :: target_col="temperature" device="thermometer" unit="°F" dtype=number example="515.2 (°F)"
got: 0 (°F)
